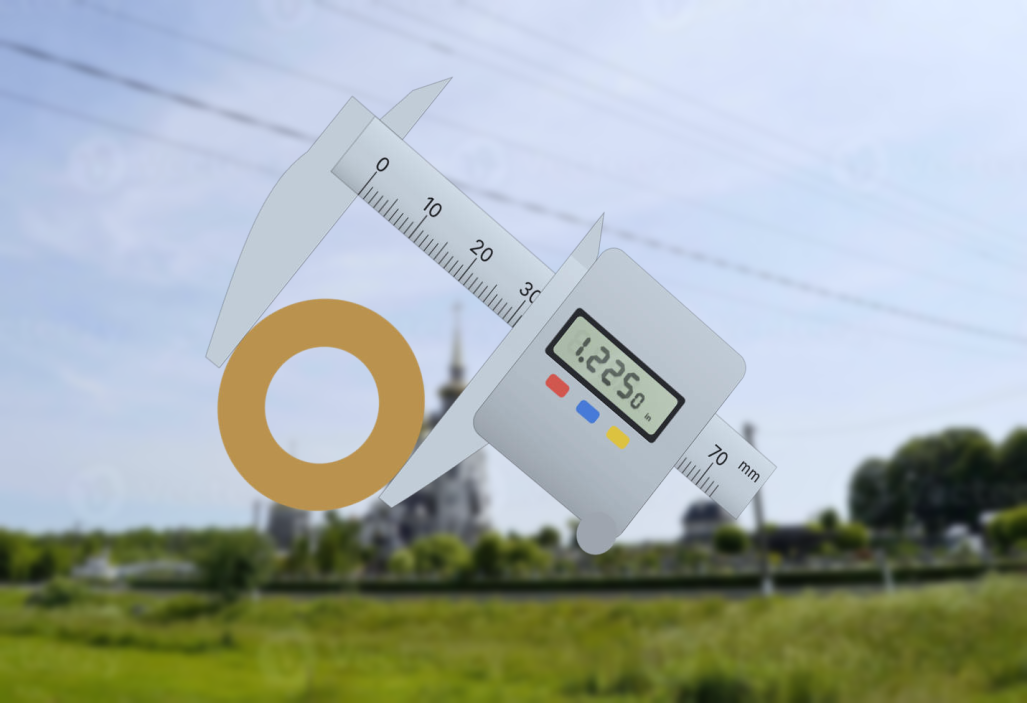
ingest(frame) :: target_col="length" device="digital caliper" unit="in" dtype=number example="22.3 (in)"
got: 1.2250 (in)
